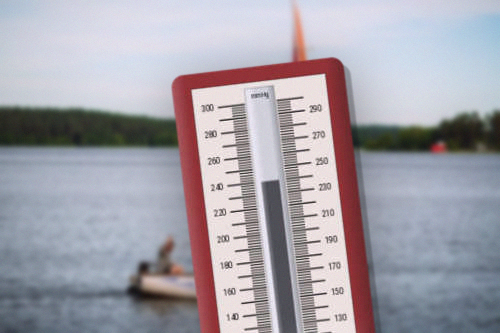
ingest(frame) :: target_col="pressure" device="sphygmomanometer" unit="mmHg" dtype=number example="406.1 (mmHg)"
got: 240 (mmHg)
